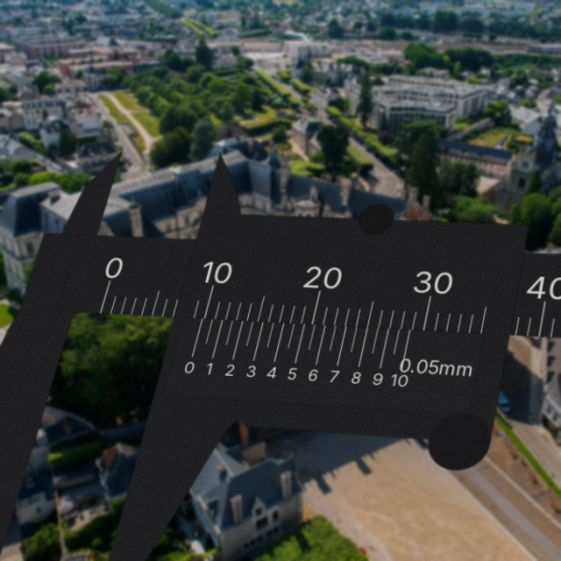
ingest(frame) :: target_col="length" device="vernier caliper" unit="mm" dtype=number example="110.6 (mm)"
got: 9.8 (mm)
